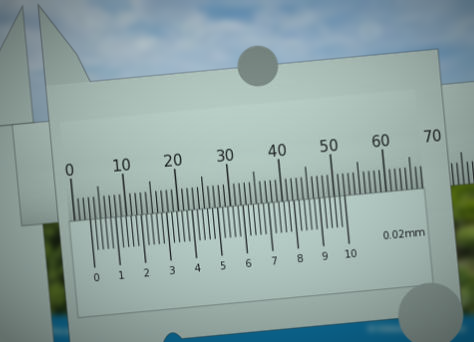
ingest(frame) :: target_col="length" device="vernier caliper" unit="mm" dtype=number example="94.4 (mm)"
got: 3.0 (mm)
